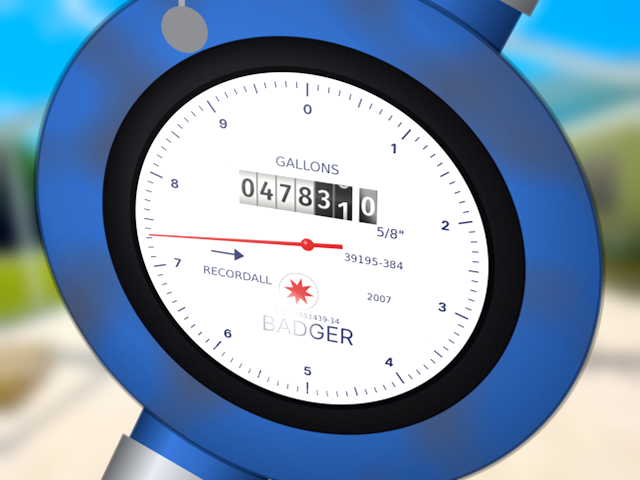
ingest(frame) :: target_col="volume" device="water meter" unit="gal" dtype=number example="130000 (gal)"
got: 478307.3 (gal)
